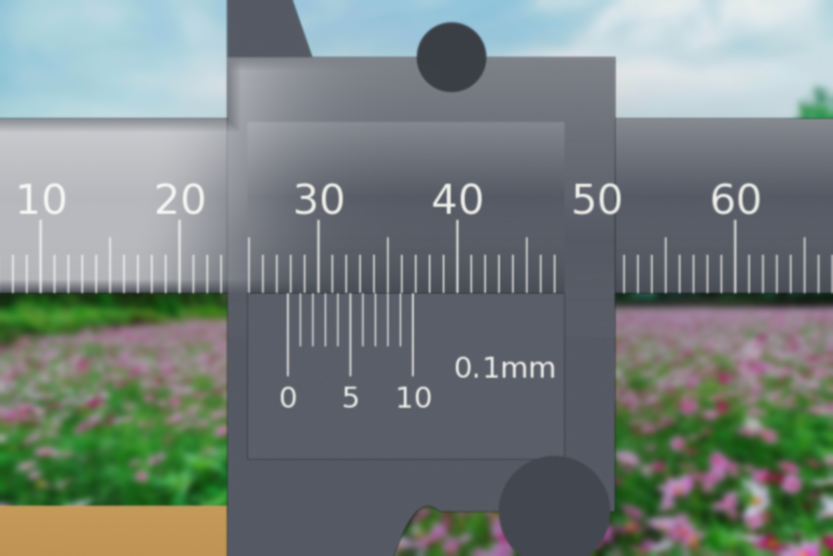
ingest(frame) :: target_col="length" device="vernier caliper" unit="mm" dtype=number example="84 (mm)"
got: 27.8 (mm)
